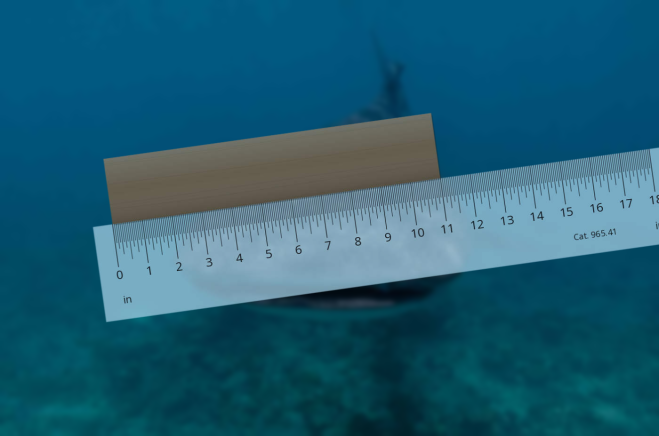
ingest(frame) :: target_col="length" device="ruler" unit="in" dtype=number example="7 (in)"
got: 11 (in)
